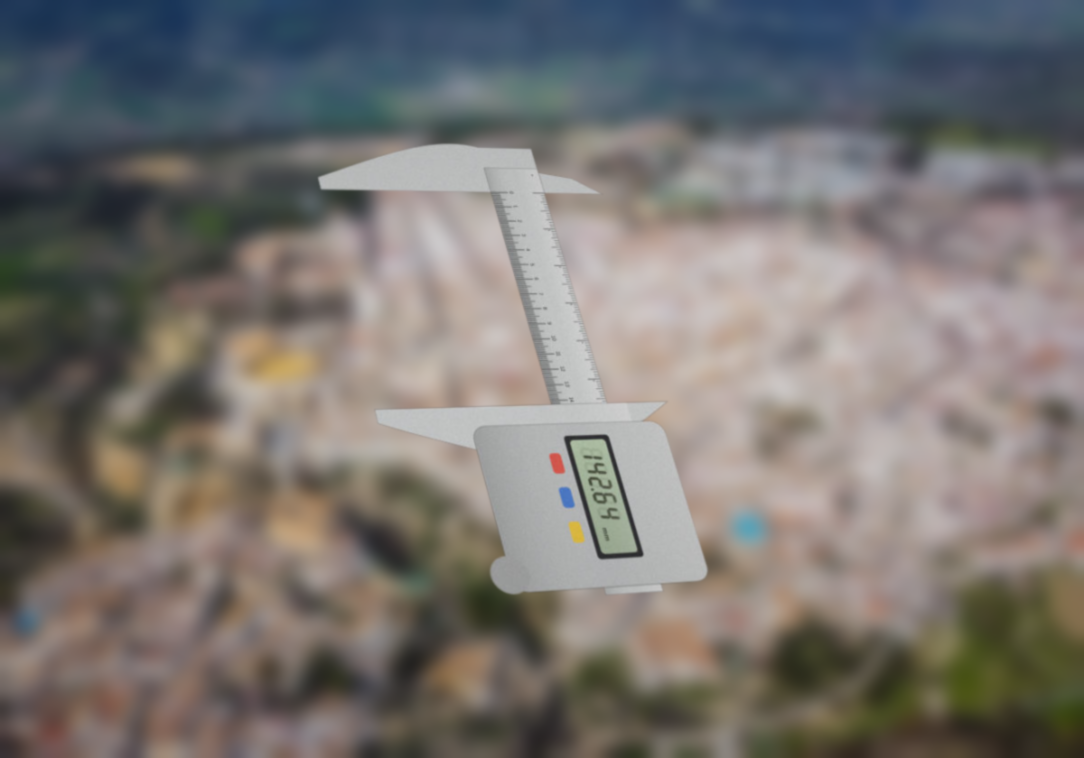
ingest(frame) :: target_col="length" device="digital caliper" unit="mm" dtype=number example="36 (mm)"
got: 142.64 (mm)
